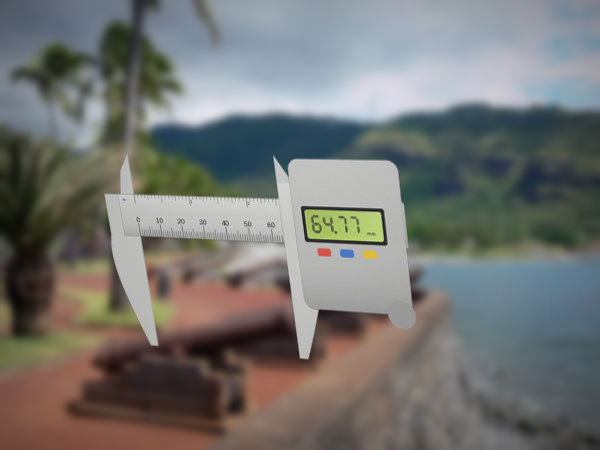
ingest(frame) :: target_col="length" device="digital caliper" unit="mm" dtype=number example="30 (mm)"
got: 64.77 (mm)
